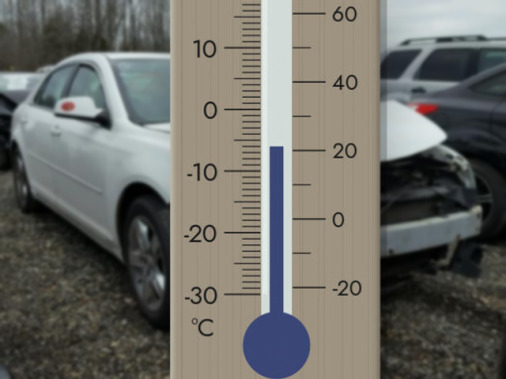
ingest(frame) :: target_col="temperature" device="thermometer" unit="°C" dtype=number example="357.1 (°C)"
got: -6 (°C)
